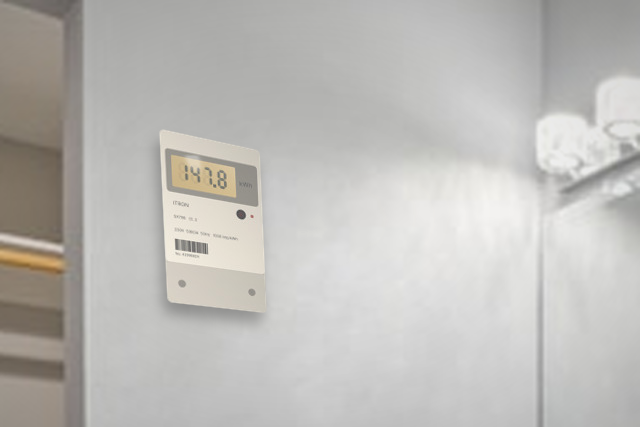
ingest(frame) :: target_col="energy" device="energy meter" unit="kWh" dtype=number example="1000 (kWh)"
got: 147.8 (kWh)
